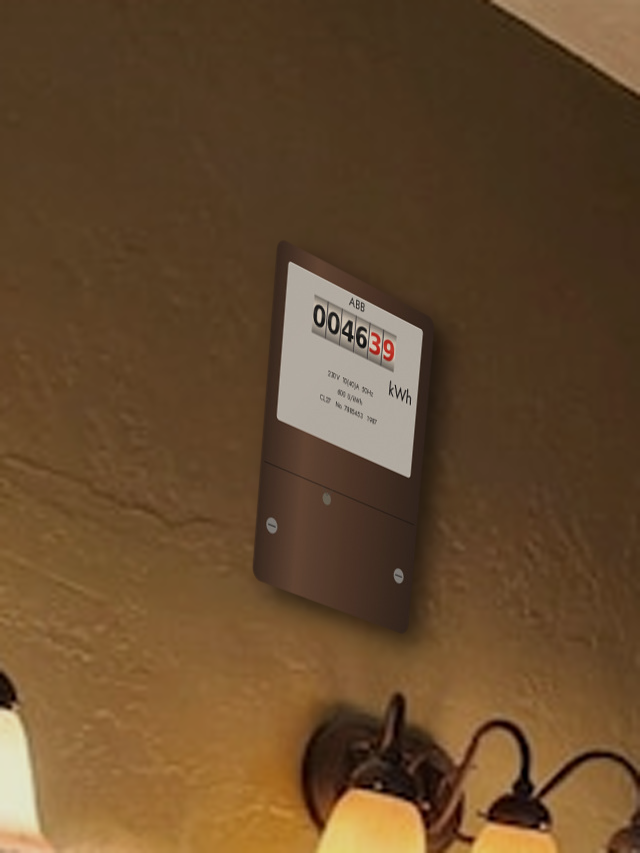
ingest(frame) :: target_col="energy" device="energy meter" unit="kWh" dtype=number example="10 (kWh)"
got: 46.39 (kWh)
